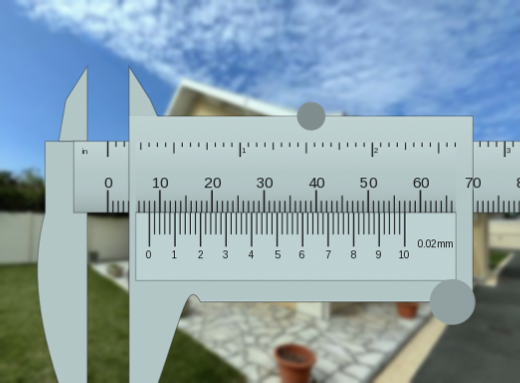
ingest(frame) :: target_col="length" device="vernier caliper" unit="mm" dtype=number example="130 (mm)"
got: 8.0 (mm)
